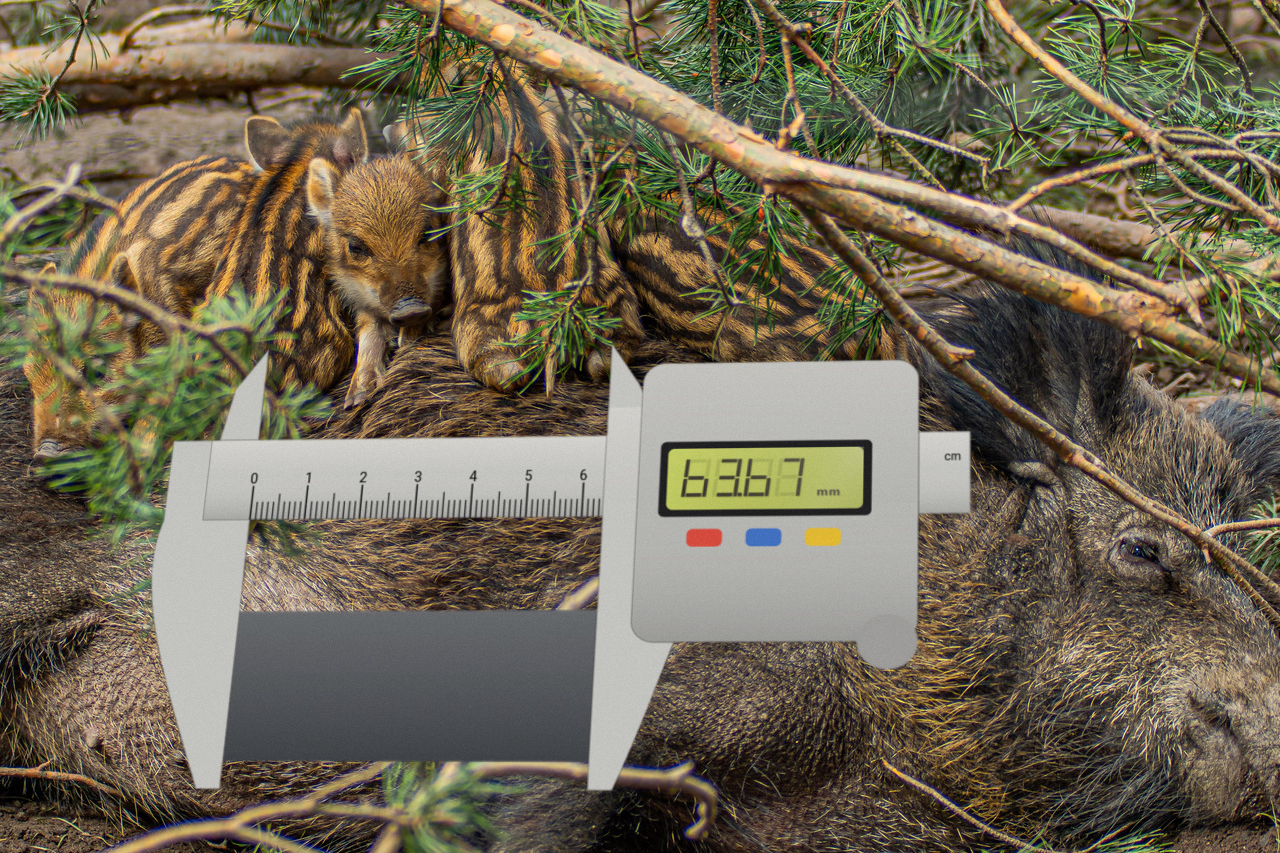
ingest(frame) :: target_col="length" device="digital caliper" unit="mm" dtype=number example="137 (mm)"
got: 63.67 (mm)
